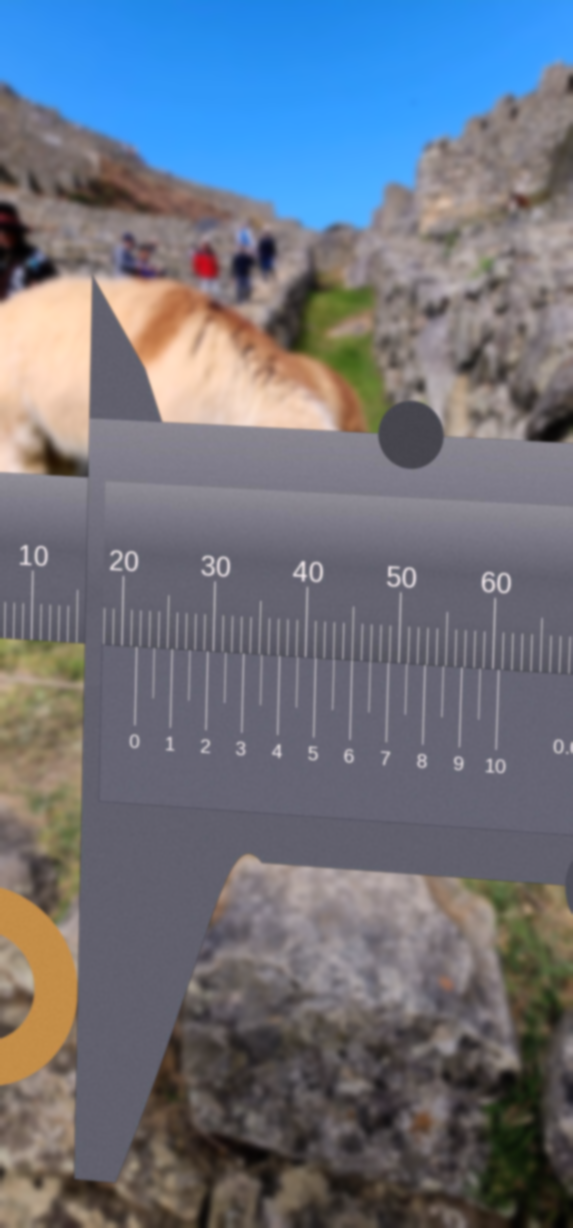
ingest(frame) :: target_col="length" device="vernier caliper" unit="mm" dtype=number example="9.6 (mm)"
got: 21.6 (mm)
